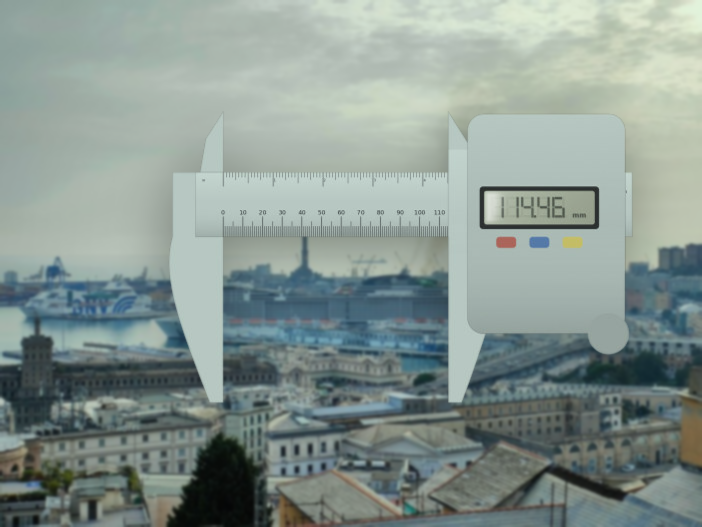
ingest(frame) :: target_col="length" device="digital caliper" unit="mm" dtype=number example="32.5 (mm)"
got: 114.46 (mm)
